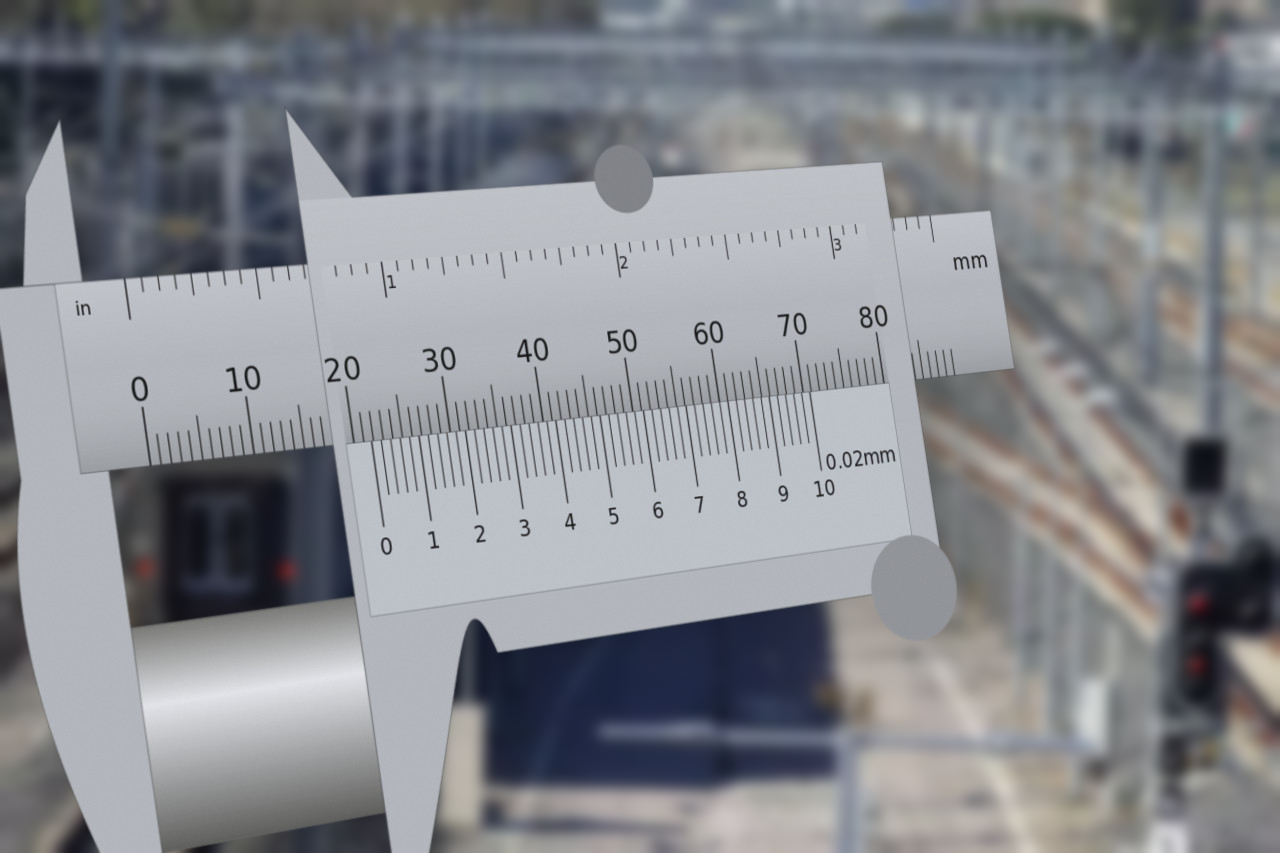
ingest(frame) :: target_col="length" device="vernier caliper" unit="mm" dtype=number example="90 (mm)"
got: 21.8 (mm)
